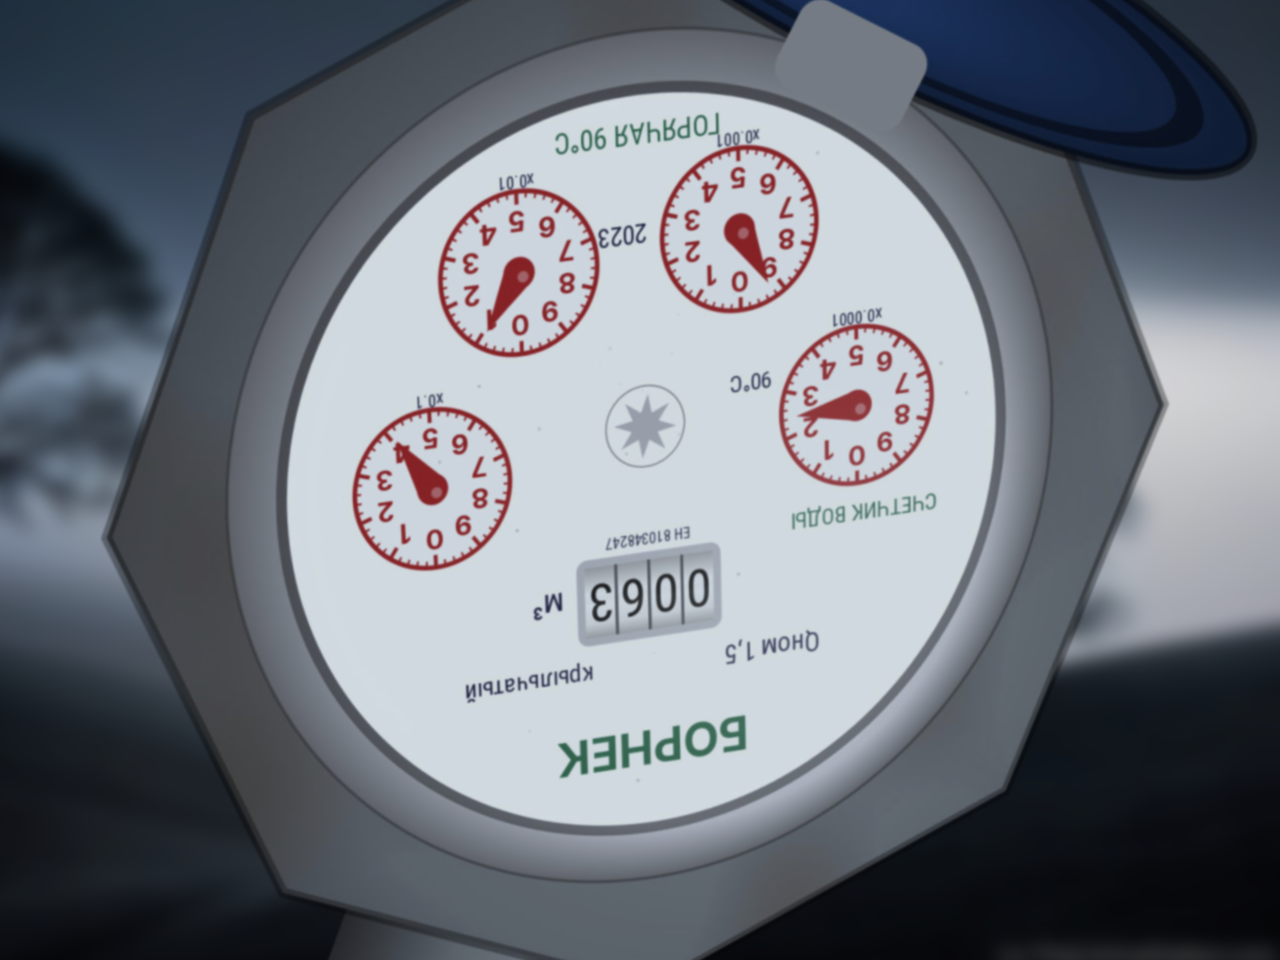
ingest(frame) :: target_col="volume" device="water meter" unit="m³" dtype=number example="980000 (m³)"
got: 63.4092 (m³)
